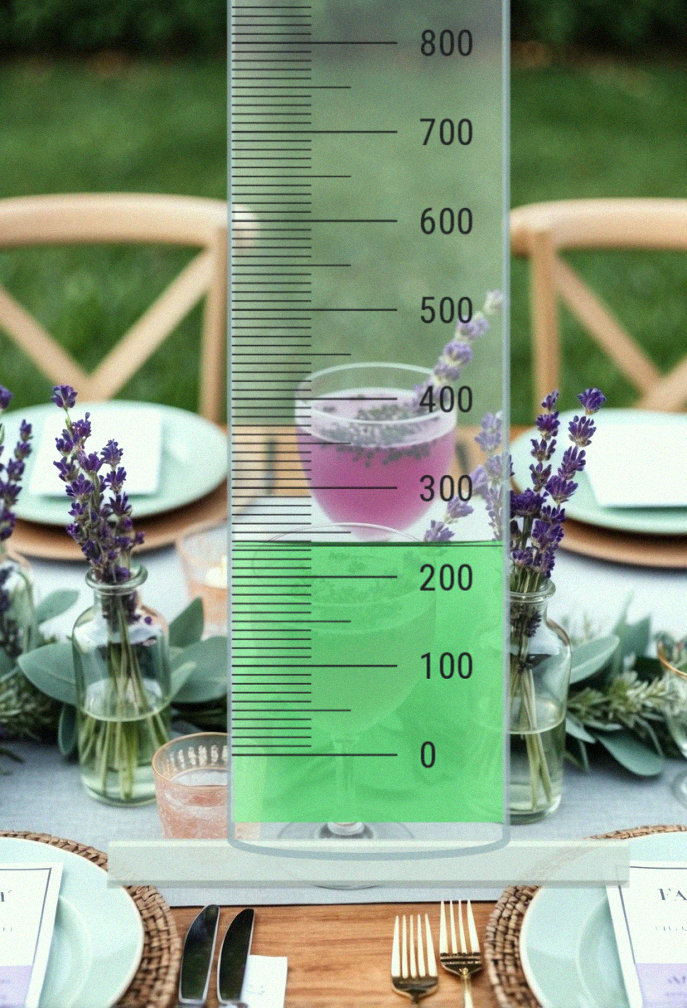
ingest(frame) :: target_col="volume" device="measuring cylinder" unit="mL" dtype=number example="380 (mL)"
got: 235 (mL)
